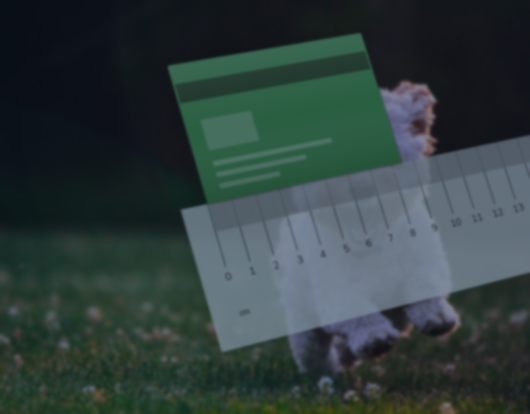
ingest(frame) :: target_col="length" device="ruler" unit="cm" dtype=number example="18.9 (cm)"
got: 8.5 (cm)
